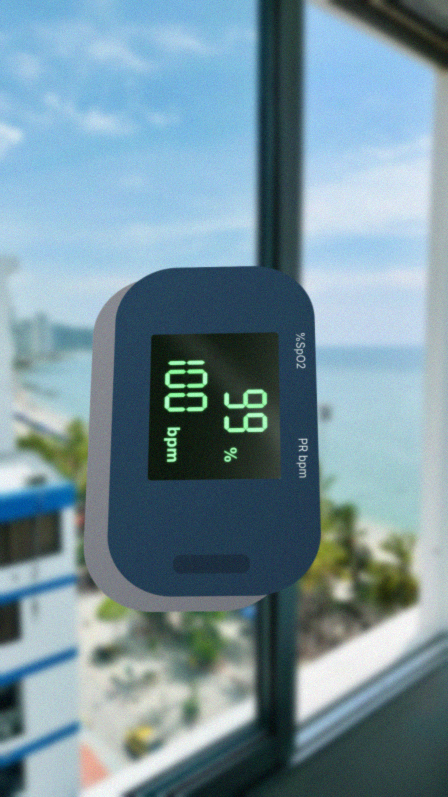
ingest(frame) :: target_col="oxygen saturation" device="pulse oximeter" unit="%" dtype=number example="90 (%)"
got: 99 (%)
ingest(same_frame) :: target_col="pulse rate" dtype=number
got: 100 (bpm)
